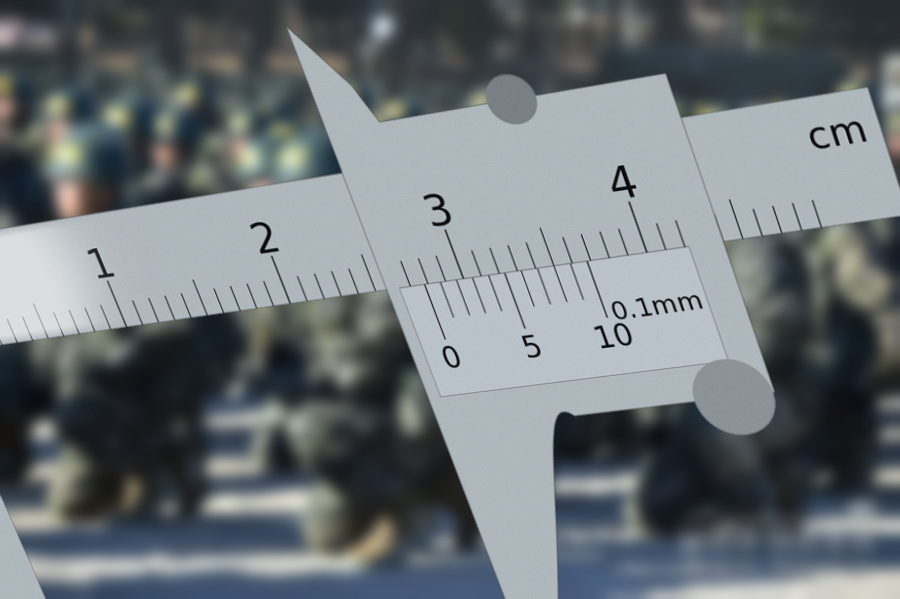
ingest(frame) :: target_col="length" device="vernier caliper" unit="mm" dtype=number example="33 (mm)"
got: 27.8 (mm)
